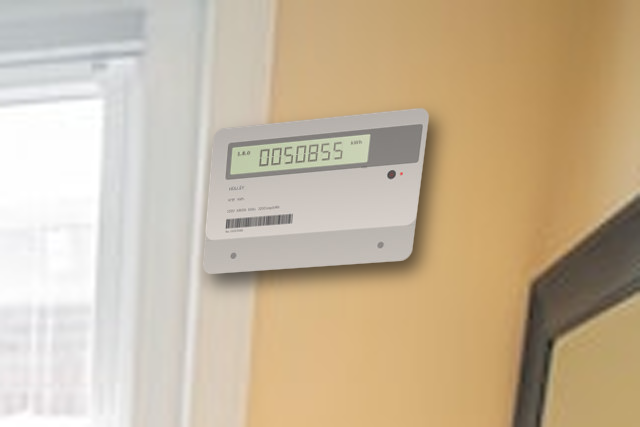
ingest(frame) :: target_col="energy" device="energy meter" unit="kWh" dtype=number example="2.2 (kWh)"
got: 50855 (kWh)
